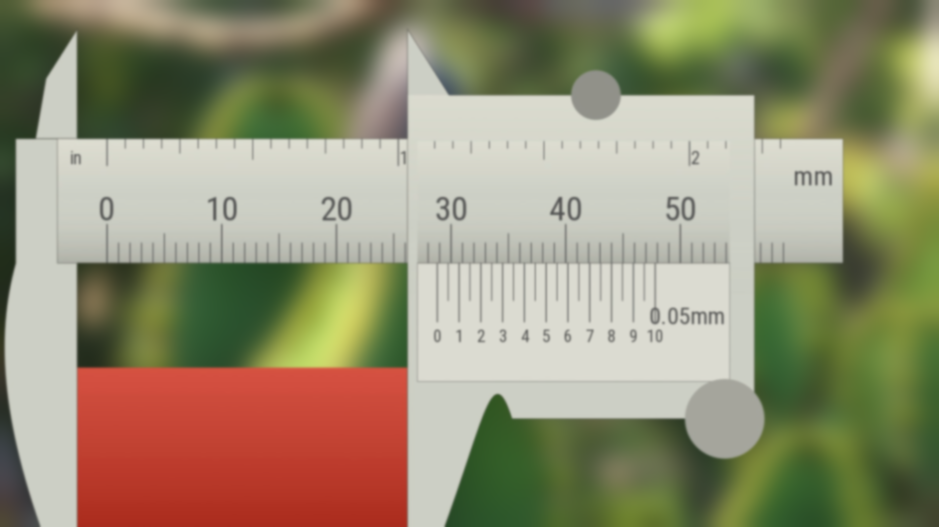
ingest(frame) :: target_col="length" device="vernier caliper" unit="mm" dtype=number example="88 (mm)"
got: 28.8 (mm)
